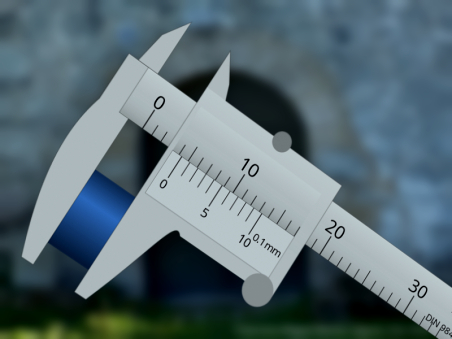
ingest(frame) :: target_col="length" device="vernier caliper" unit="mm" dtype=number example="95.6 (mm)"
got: 4.3 (mm)
